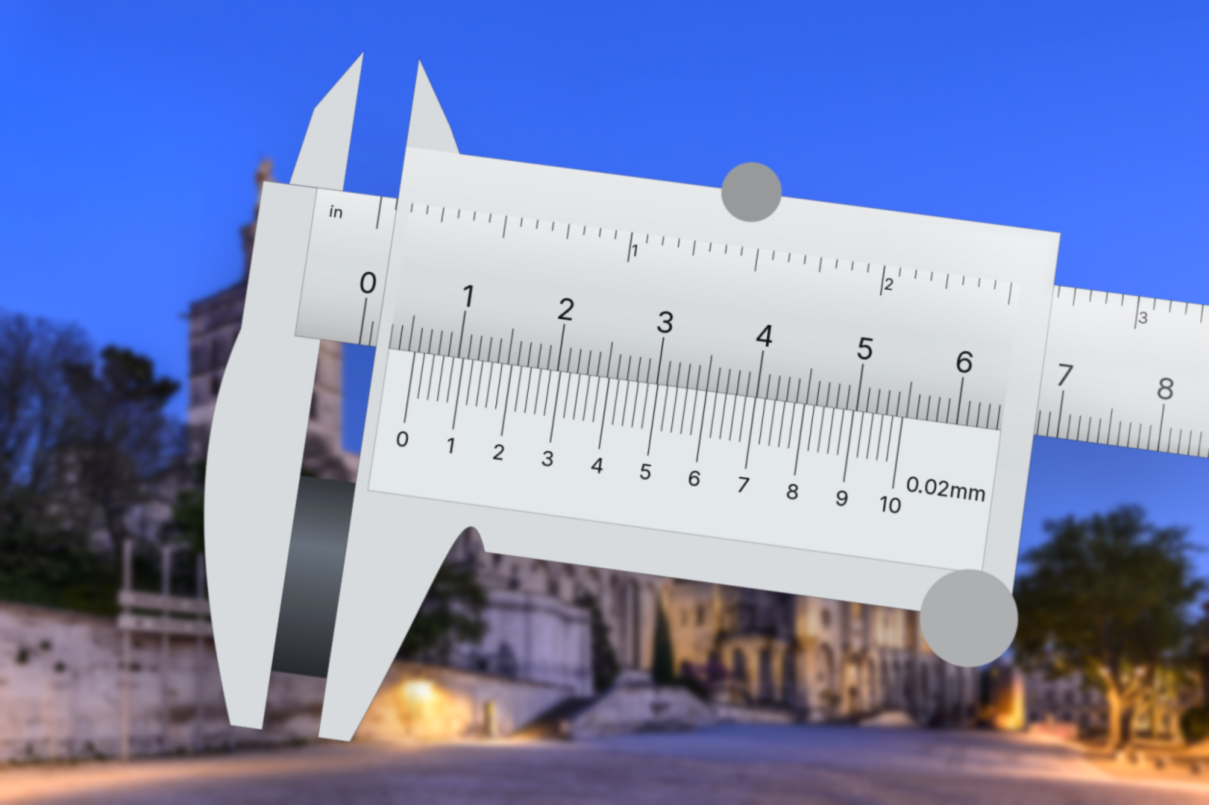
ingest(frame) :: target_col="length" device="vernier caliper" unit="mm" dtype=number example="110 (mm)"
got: 5.6 (mm)
